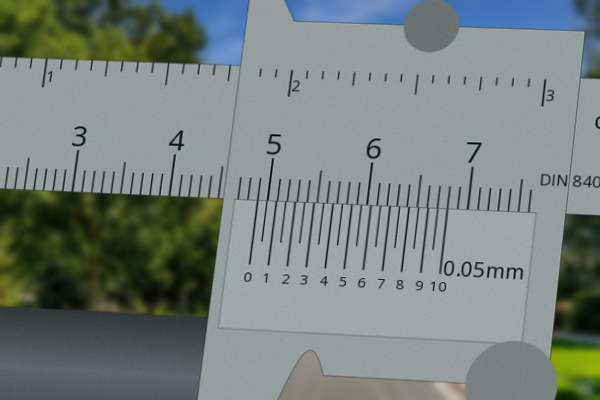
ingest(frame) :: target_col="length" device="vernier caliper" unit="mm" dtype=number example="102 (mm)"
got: 49.0 (mm)
